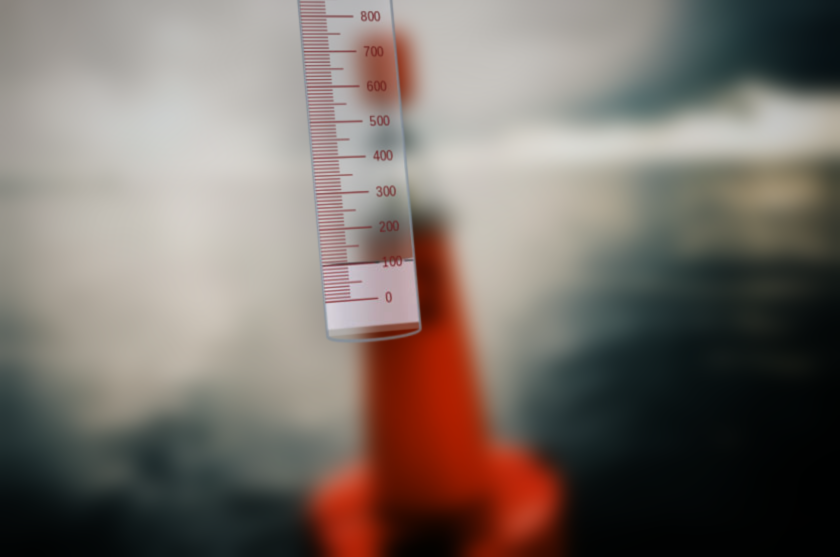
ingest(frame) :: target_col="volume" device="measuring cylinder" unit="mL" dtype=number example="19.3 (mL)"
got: 100 (mL)
